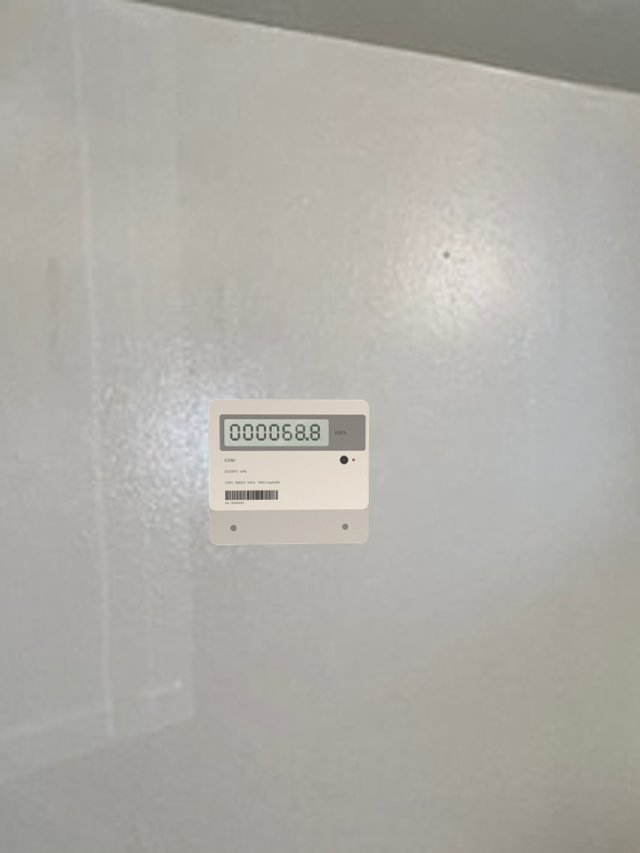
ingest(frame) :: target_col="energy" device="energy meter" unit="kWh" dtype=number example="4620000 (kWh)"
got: 68.8 (kWh)
